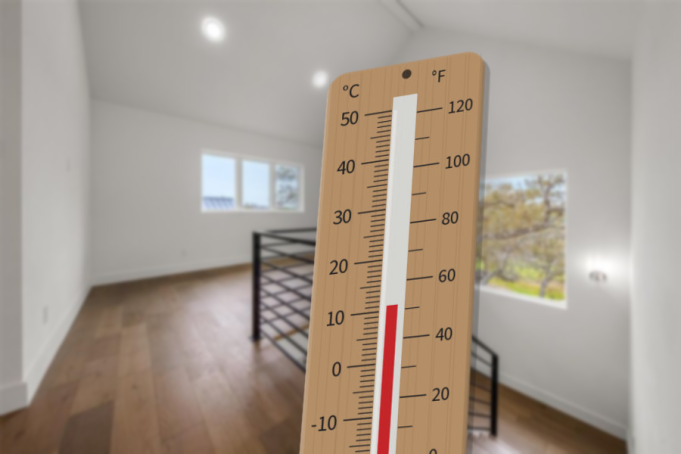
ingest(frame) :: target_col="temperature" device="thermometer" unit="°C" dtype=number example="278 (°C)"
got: 11 (°C)
